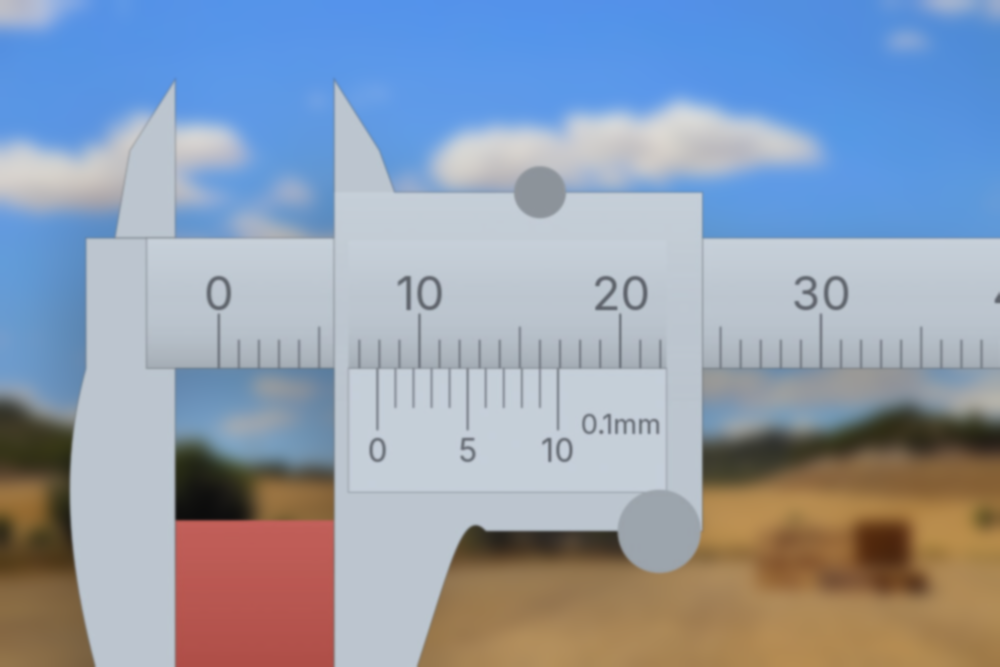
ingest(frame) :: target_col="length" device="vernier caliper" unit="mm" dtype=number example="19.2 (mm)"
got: 7.9 (mm)
